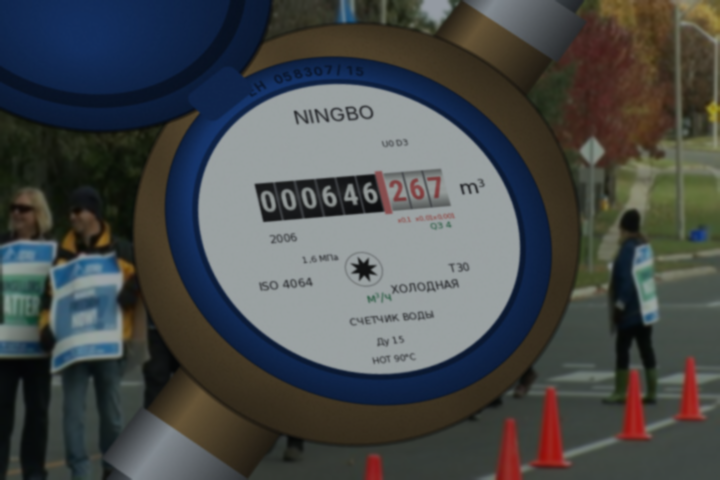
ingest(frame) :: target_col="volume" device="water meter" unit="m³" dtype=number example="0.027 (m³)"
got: 646.267 (m³)
